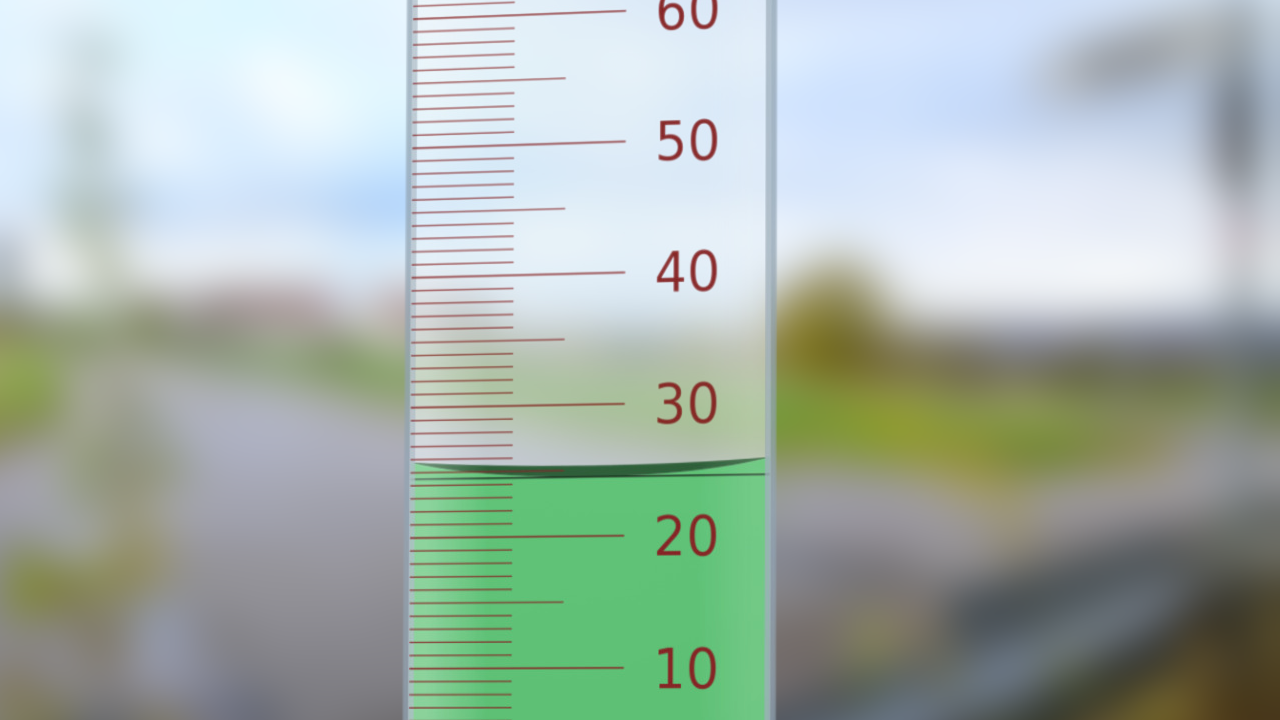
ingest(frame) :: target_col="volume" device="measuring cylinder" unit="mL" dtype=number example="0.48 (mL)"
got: 24.5 (mL)
